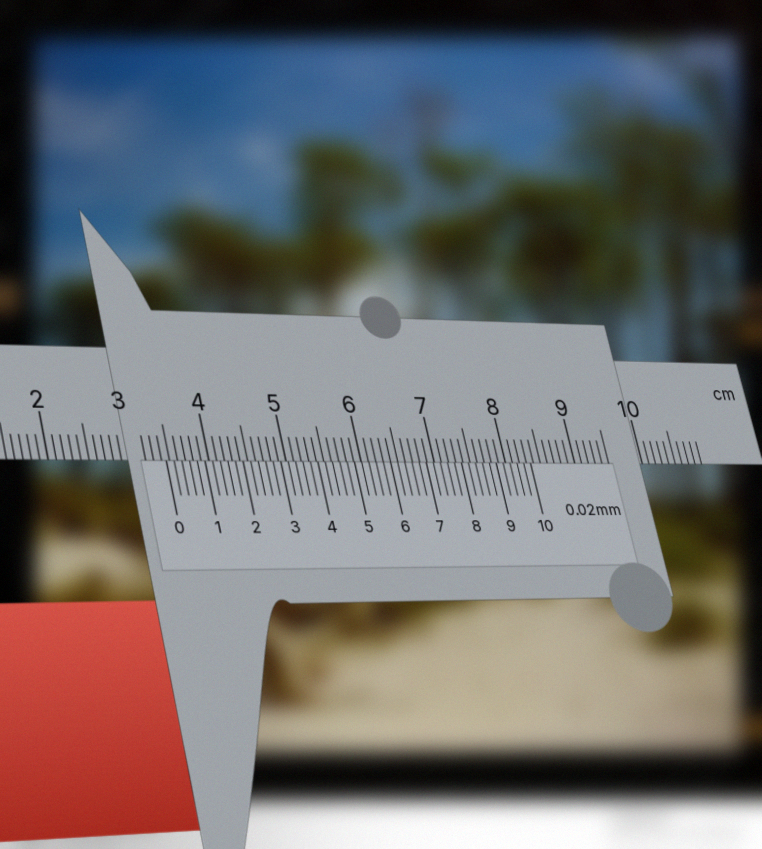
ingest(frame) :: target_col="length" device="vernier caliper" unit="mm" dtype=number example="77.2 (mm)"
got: 34.6 (mm)
